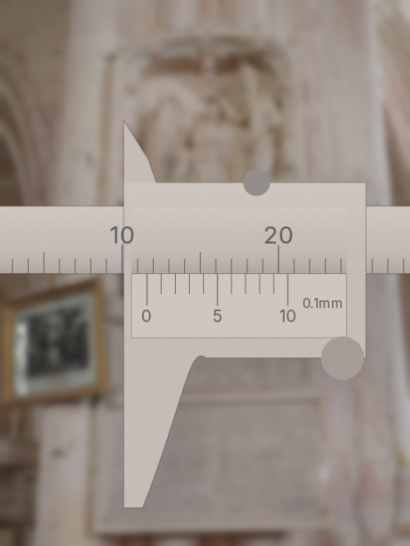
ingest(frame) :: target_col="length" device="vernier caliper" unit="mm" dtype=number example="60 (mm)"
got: 11.6 (mm)
